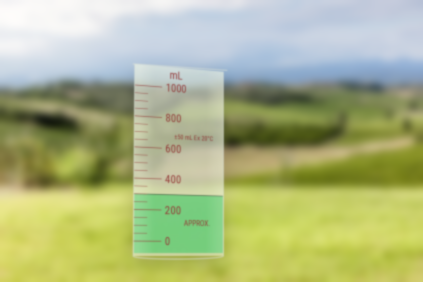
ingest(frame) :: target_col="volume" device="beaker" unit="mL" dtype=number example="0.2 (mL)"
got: 300 (mL)
